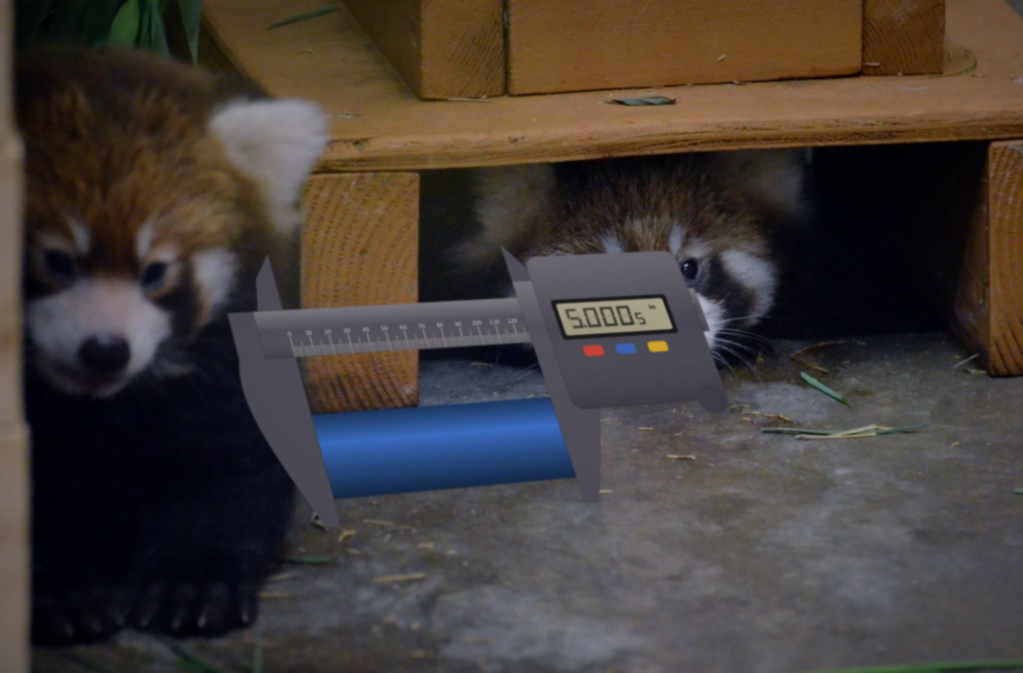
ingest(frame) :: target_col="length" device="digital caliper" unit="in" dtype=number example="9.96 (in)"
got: 5.0005 (in)
